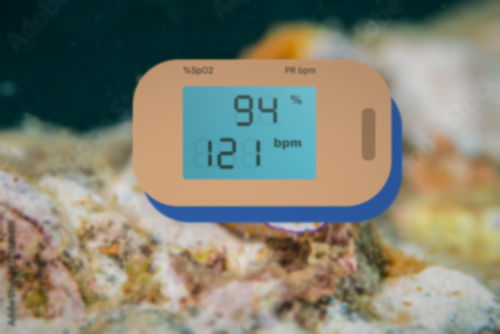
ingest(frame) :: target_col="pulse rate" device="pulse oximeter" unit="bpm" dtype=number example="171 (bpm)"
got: 121 (bpm)
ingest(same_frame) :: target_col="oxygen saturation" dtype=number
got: 94 (%)
